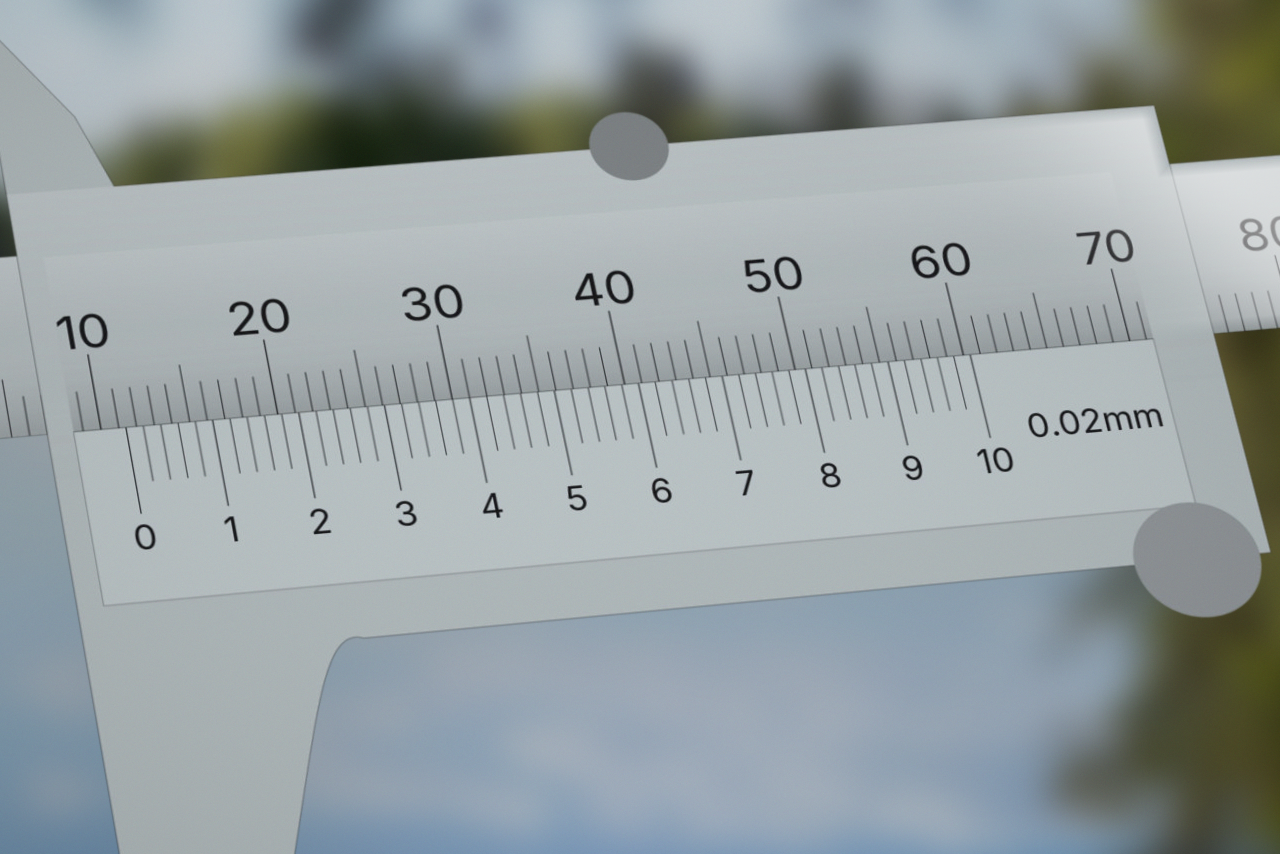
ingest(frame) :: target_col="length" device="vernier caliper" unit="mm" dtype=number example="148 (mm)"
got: 11.4 (mm)
